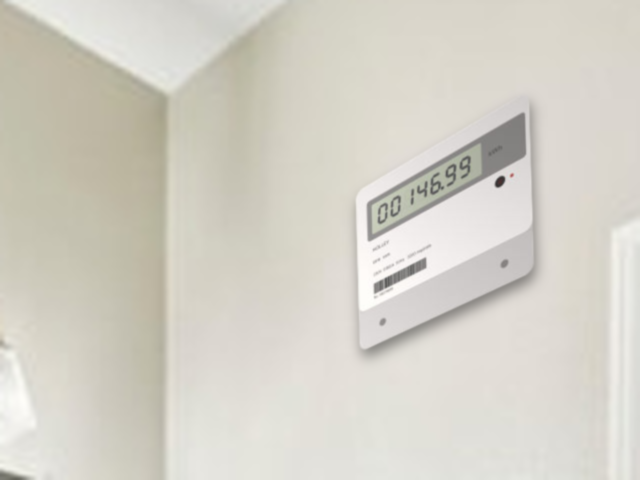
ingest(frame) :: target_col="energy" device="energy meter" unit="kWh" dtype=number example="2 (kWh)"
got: 146.99 (kWh)
